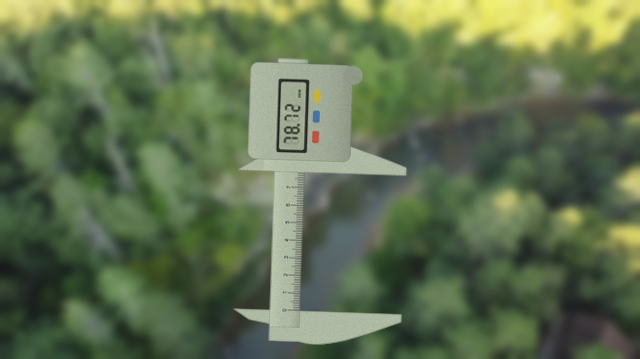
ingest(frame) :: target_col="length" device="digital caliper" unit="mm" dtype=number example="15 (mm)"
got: 78.72 (mm)
